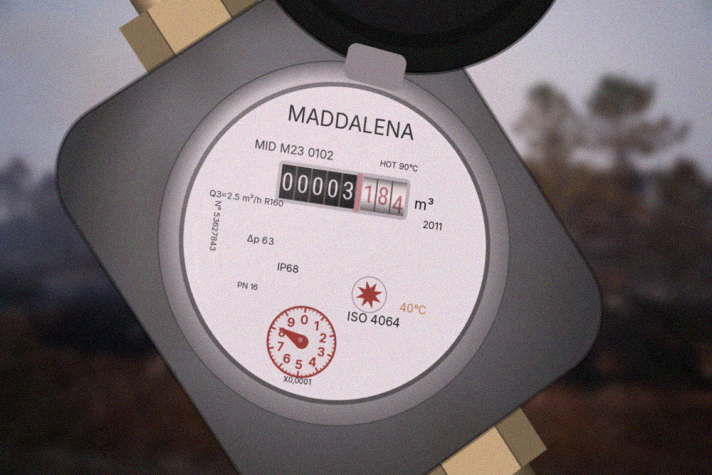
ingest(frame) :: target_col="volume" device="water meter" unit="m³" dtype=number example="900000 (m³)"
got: 3.1838 (m³)
